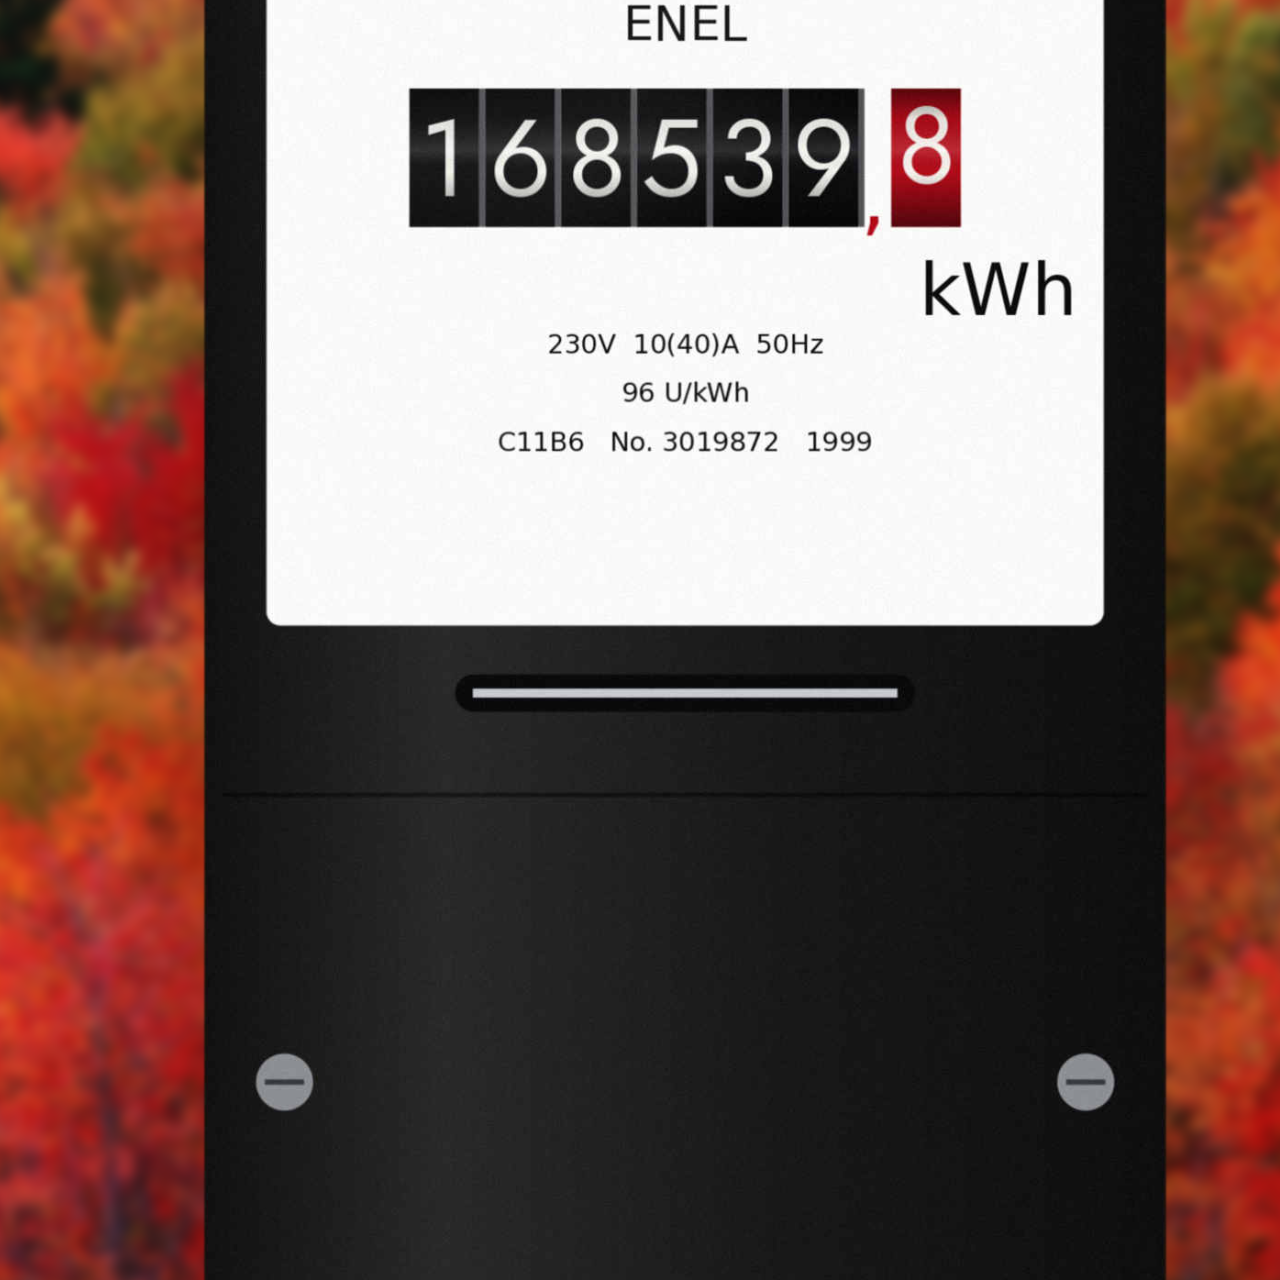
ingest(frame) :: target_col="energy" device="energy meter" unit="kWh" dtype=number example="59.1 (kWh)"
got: 168539.8 (kWh)
